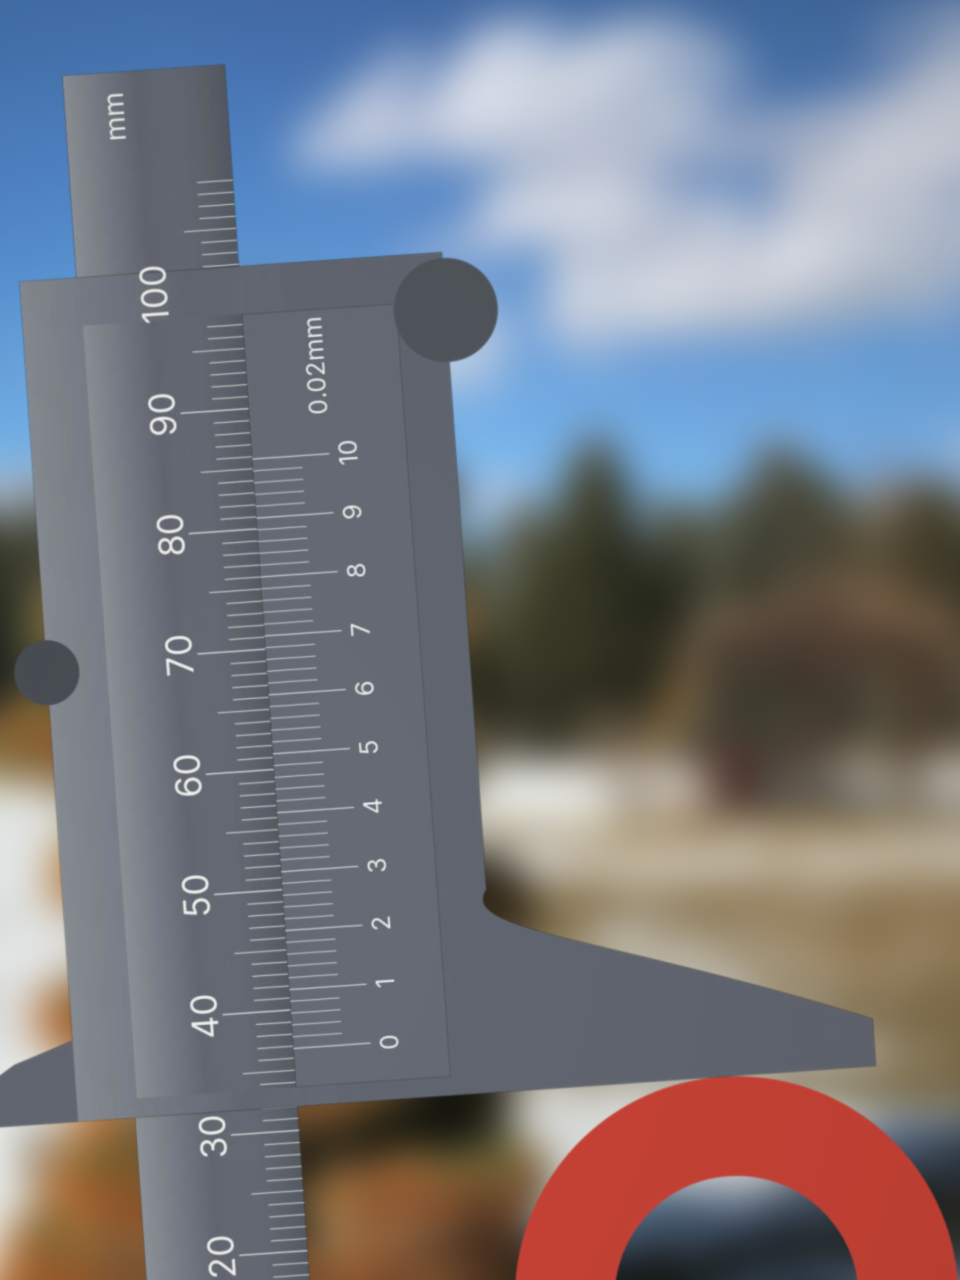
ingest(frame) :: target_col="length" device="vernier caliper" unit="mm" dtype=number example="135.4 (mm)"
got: 36.8 (mm)
